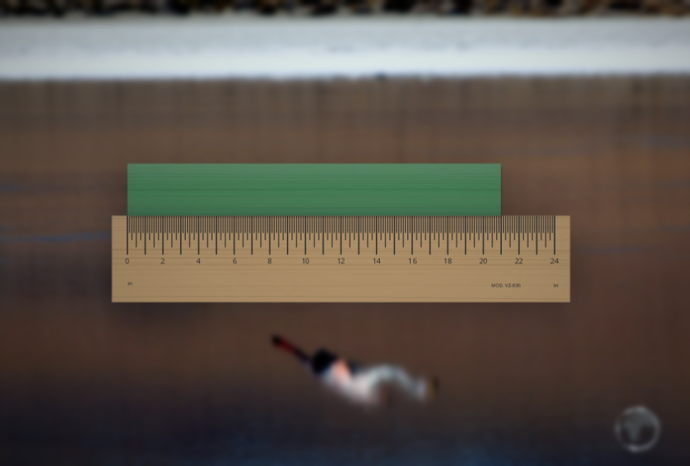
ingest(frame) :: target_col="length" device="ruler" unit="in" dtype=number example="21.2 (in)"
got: 21 (in)
